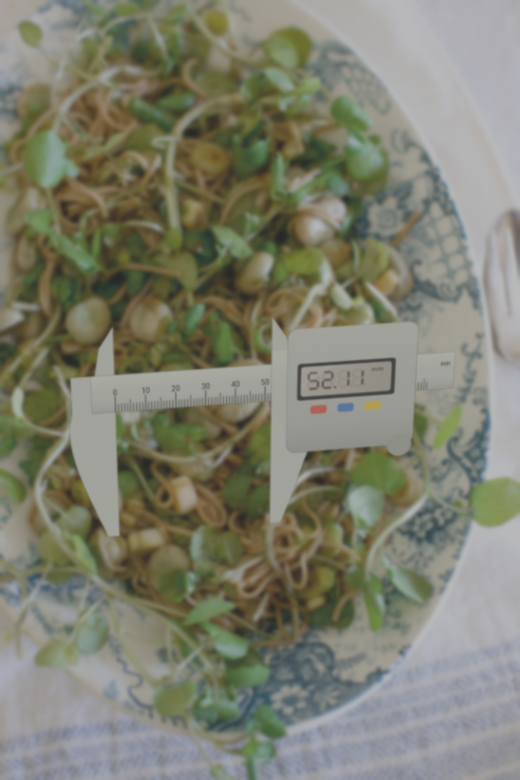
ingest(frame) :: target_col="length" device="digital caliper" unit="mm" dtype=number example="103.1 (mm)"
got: 52.11 (mm)
